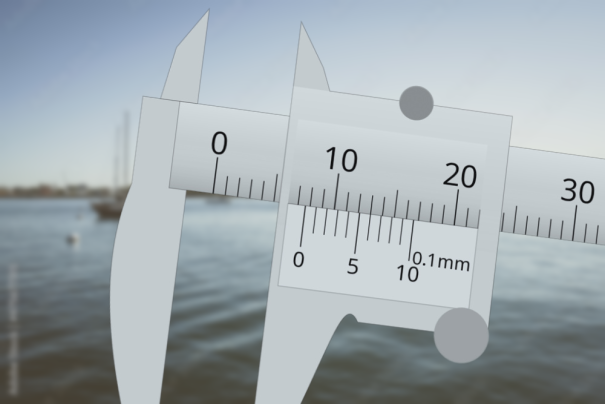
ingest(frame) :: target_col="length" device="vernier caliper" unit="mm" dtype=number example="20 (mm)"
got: 7.6 (mm)
